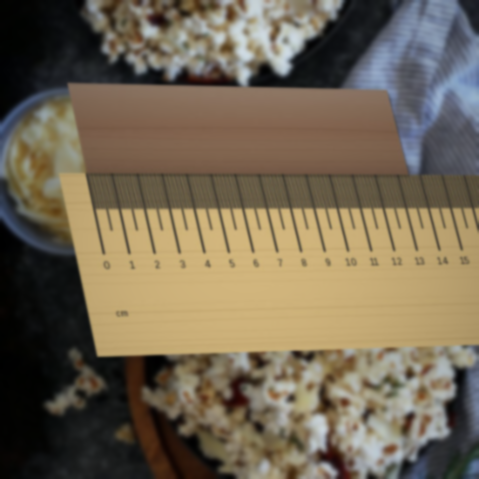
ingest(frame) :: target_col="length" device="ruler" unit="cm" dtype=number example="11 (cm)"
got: 13.5 (cm)
